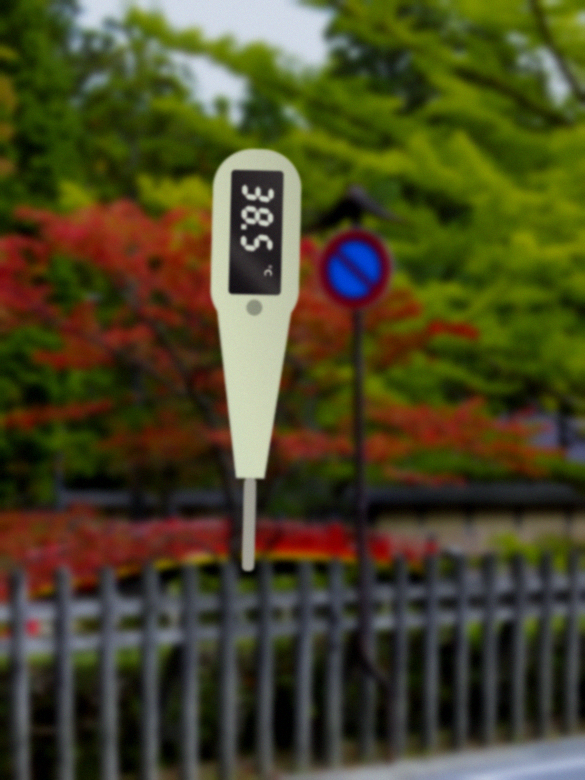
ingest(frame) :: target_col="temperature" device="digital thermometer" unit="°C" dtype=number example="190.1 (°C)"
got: 38.5 (°C)
